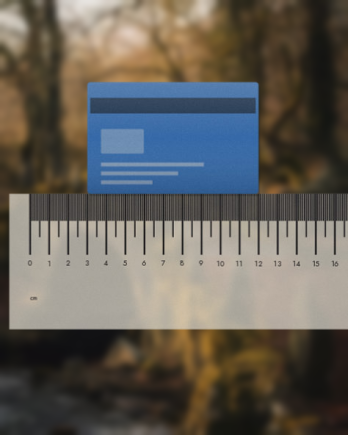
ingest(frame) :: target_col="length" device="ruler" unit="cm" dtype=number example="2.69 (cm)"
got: 9 (cm)
